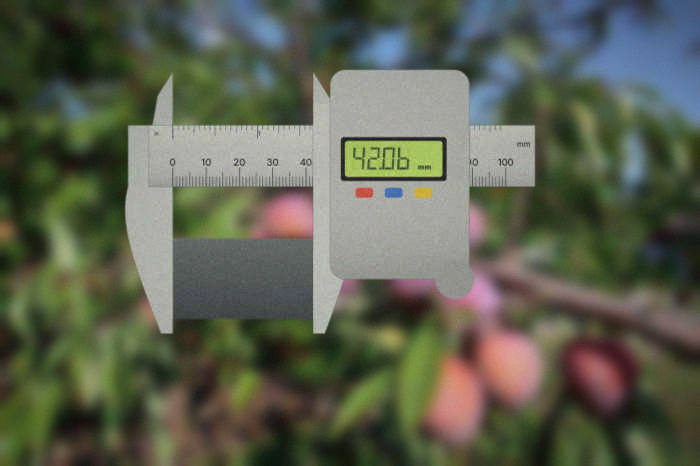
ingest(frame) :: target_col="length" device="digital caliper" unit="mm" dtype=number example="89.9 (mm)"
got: 42.06 (mm)
